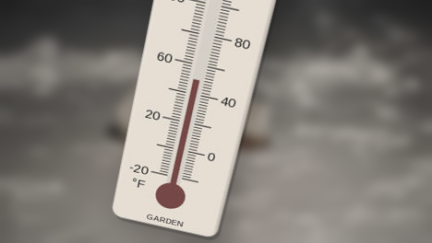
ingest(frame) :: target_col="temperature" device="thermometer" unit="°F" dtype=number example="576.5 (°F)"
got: 50 (°F)
